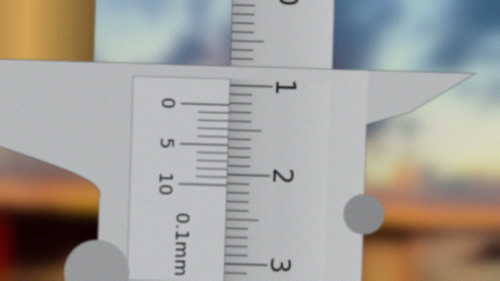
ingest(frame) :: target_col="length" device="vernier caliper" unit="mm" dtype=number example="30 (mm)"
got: 12.2 (mm)
